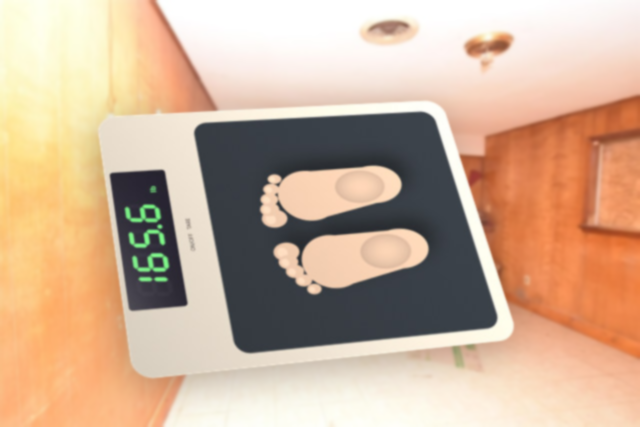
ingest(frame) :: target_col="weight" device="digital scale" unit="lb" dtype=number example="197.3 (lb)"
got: 165.6 (lb)
